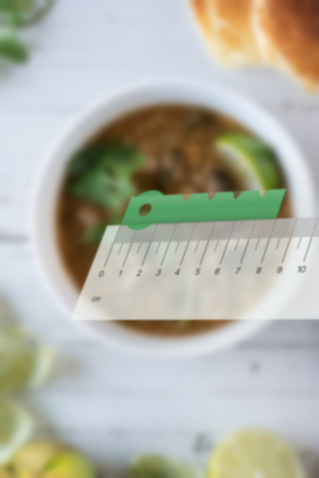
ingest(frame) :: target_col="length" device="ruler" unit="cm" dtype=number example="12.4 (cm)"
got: 8 (cm)
